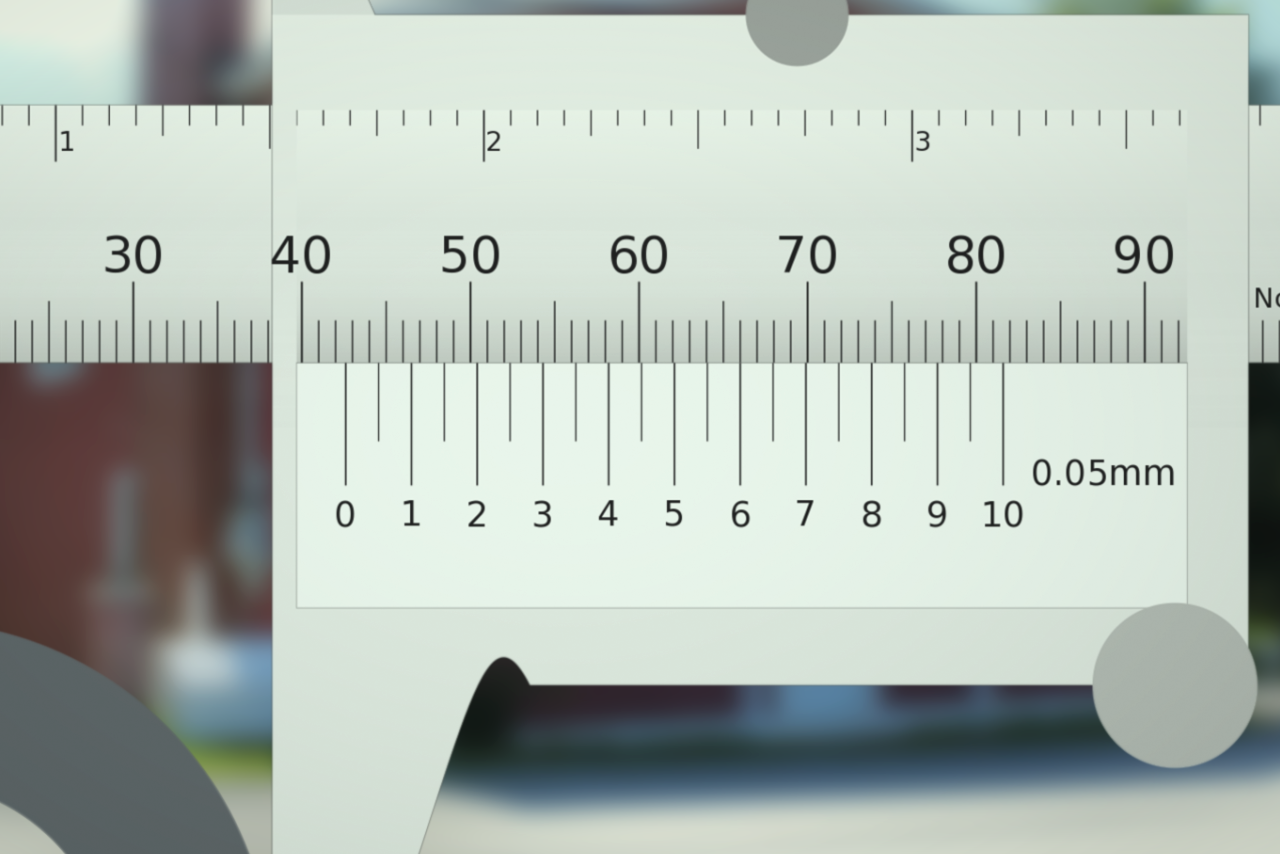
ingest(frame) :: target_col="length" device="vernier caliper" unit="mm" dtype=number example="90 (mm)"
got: 42.6 (mm)
